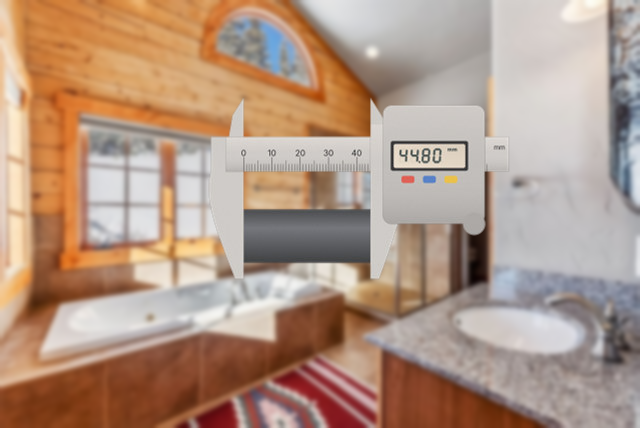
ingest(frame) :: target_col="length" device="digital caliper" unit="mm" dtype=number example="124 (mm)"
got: 44.80 (mm)
